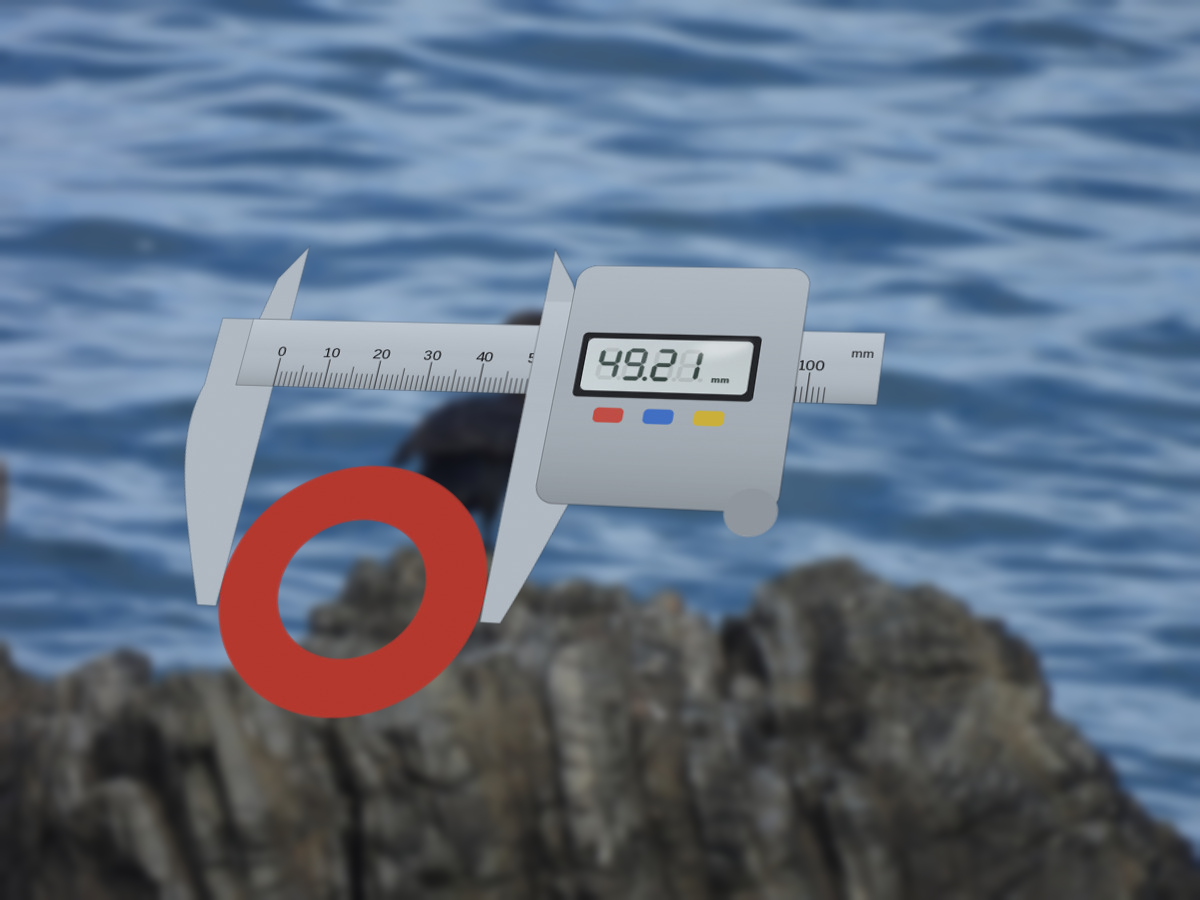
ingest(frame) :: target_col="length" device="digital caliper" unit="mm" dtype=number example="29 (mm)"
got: 49.21 (mm)
